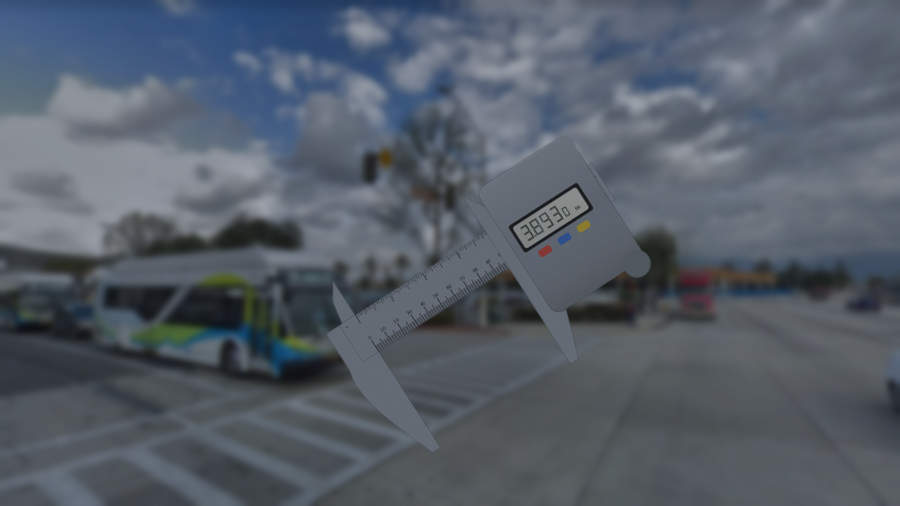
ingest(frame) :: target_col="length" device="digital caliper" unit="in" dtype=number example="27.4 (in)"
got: 3.8930 (in)
